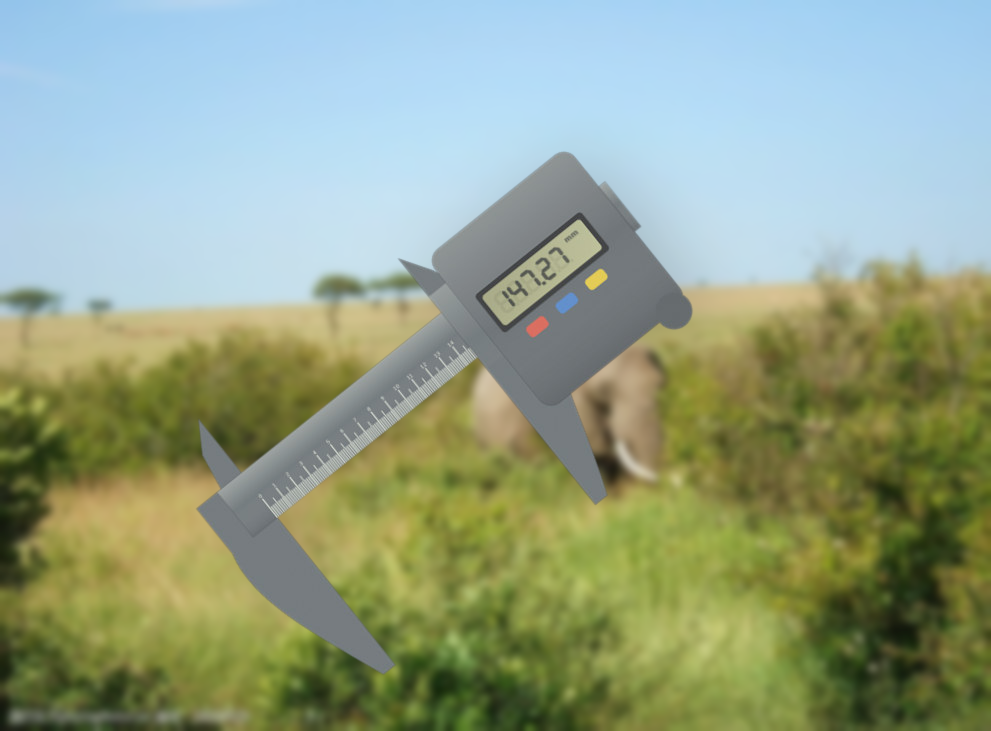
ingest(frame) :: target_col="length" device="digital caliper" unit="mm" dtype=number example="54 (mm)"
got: 147.27 (mm)
